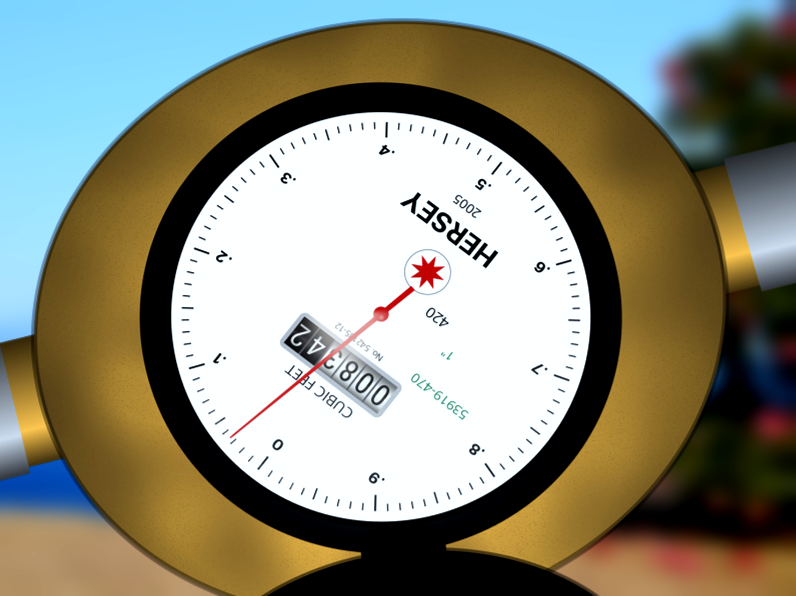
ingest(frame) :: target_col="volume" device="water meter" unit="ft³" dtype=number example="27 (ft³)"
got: 8342.03 (ft³)
